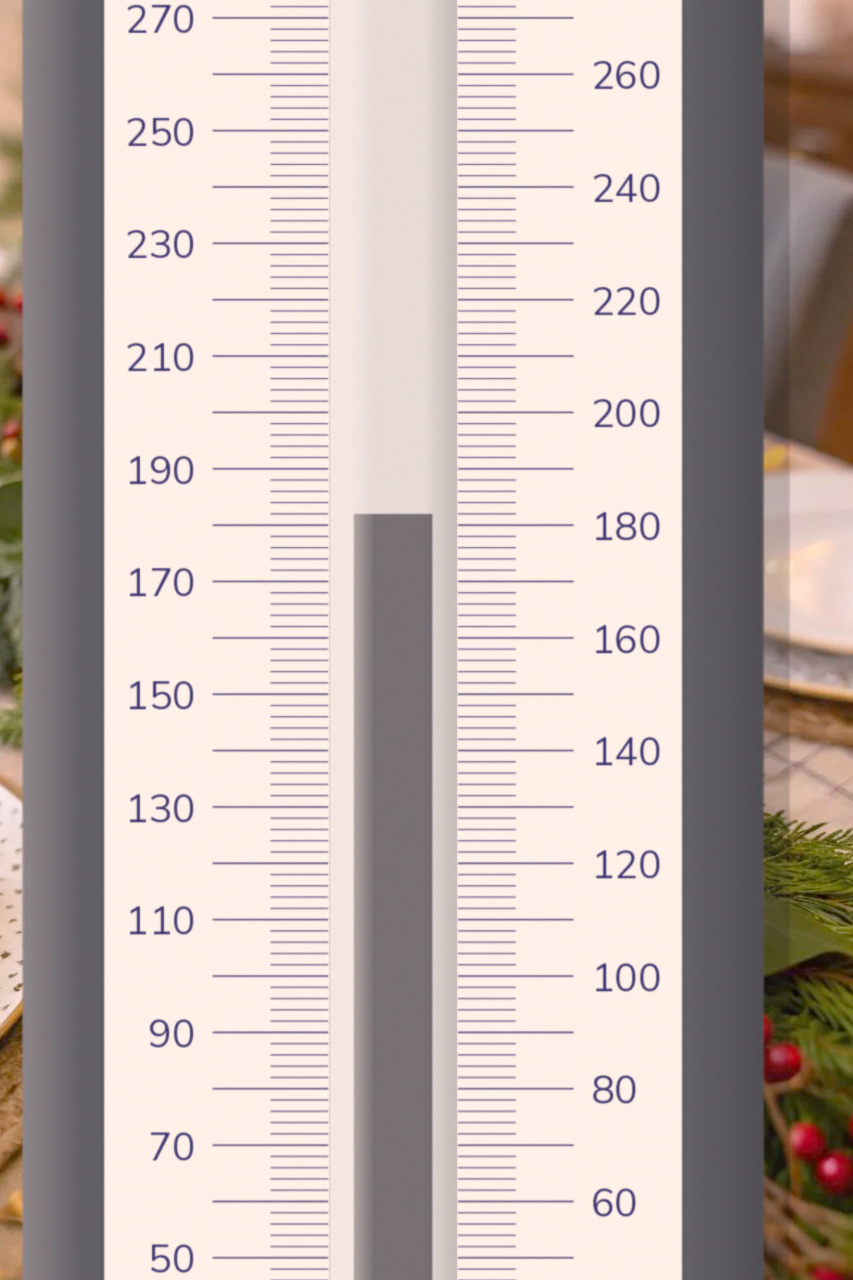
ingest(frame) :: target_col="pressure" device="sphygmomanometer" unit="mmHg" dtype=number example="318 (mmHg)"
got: 182 (mmHg)
